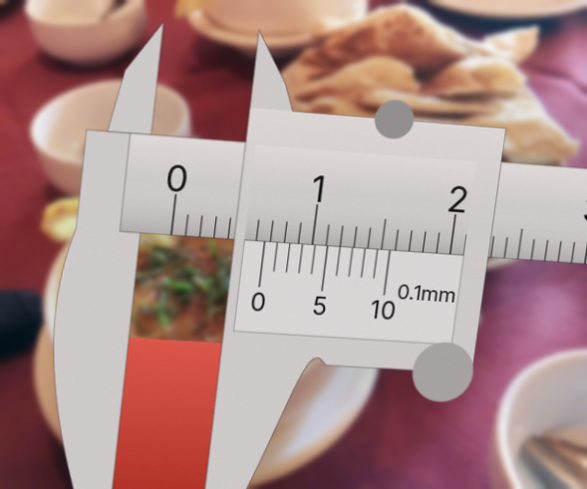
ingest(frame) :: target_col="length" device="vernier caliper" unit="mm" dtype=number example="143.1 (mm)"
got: 6.6 (mm)
